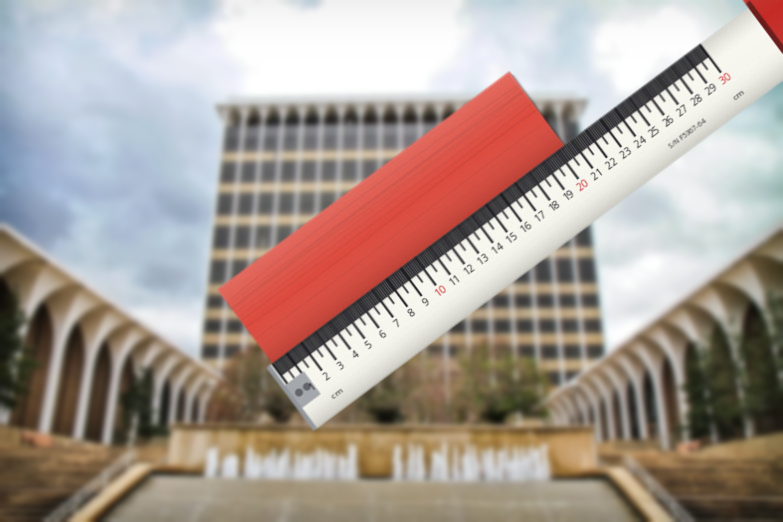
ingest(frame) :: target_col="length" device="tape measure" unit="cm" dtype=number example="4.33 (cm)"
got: 20.5 (cm)
